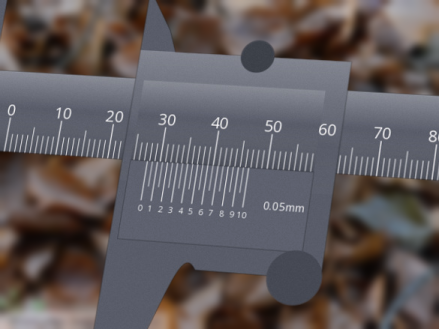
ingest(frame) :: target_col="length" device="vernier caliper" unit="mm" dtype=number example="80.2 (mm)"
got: 27.6 (mm)
